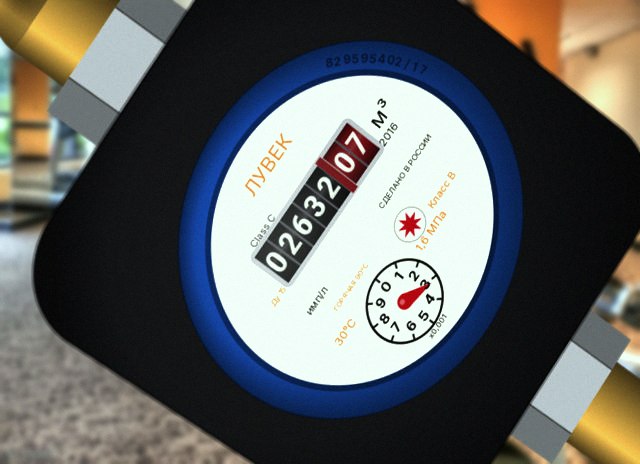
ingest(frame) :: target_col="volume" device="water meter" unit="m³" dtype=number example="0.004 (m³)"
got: 2632.073 (m³)
